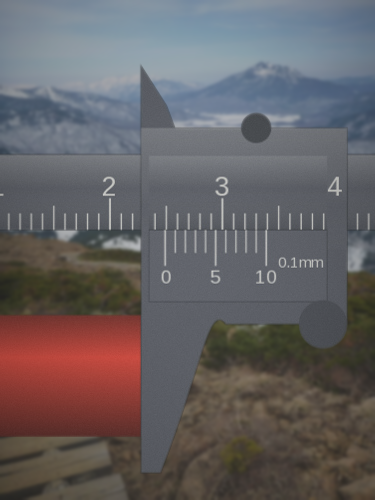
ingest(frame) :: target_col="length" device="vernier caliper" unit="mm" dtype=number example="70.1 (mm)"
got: 24.9 (mm)
